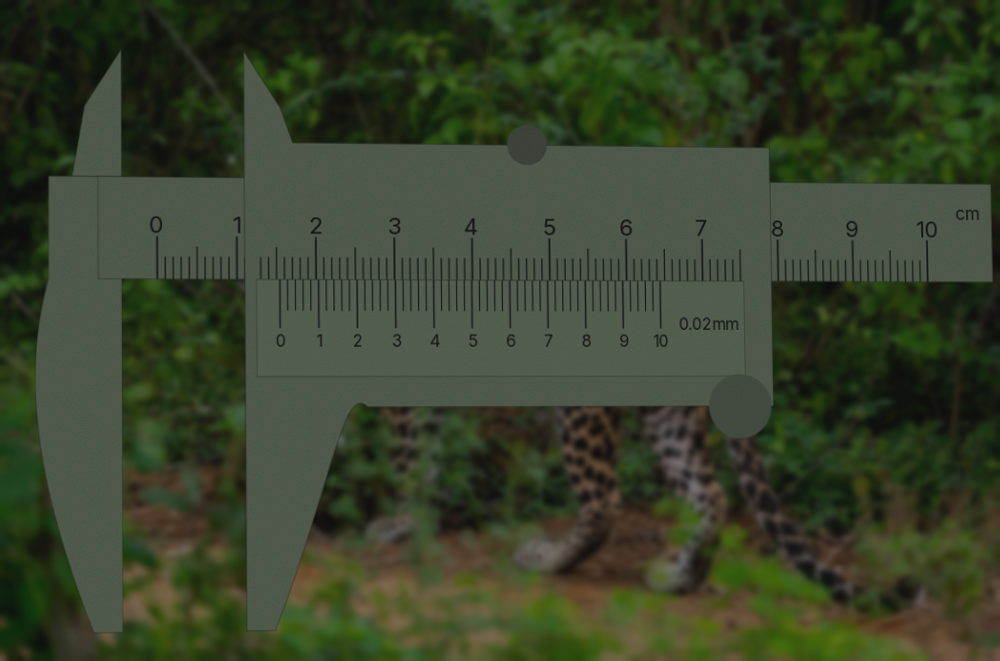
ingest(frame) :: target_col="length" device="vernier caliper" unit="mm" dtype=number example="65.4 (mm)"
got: 15.4 (mm)
